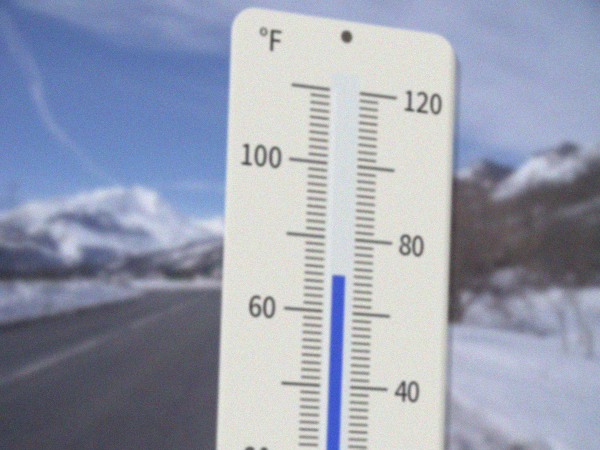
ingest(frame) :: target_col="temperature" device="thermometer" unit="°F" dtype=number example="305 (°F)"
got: 70 (°F)
